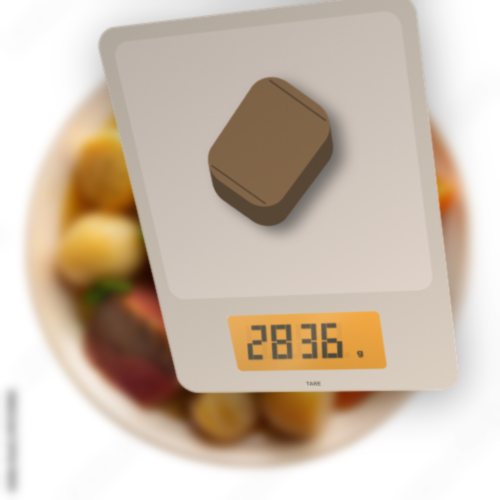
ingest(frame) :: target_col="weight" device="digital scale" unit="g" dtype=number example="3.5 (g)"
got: 2836 (g)
